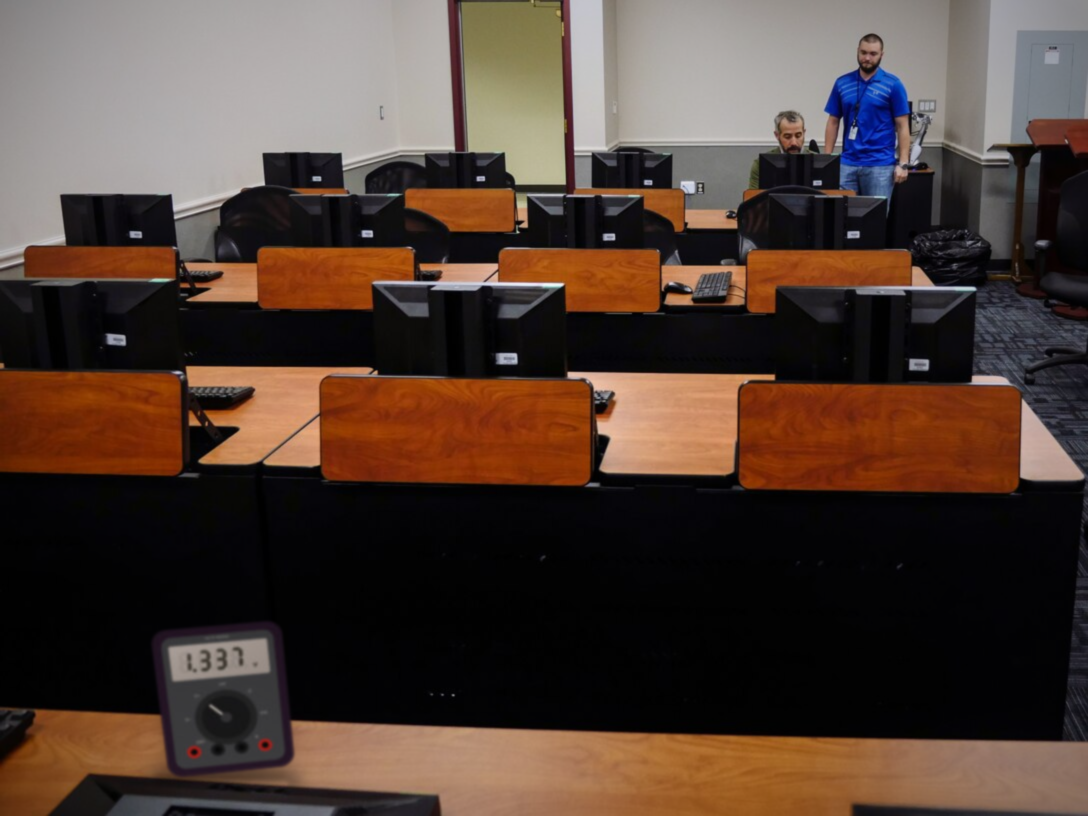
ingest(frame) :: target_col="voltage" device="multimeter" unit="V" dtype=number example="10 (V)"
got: 1.337 (V)
